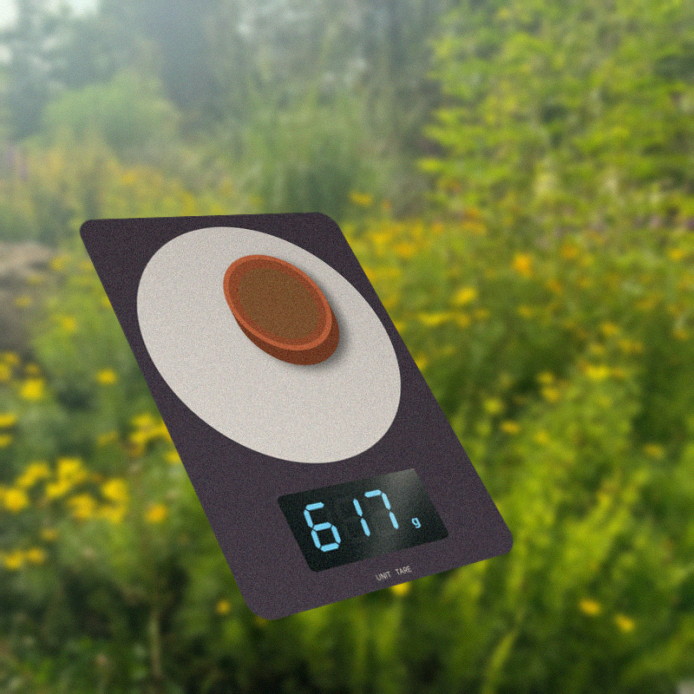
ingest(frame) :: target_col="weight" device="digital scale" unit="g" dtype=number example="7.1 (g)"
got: 617 (g)
